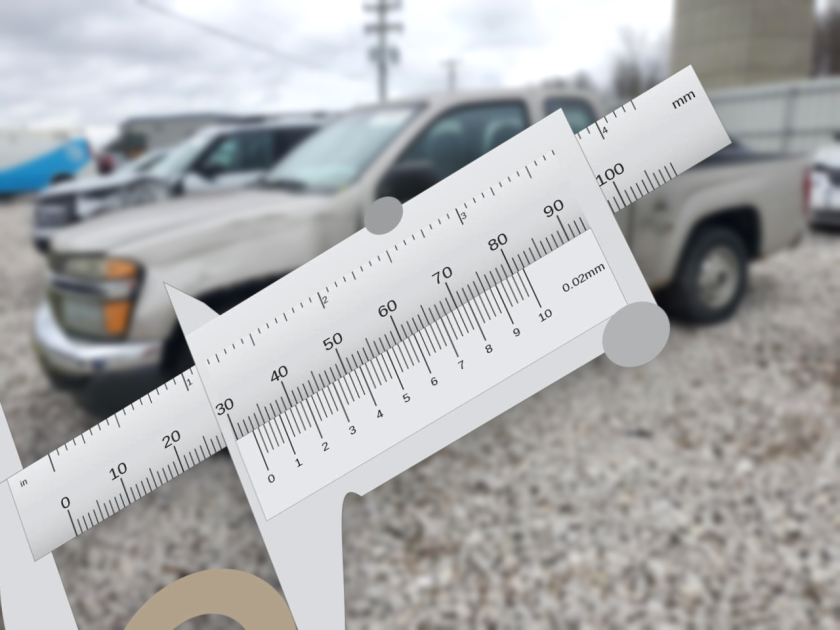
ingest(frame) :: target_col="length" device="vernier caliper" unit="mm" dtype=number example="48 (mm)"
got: 32.8 (mm)
